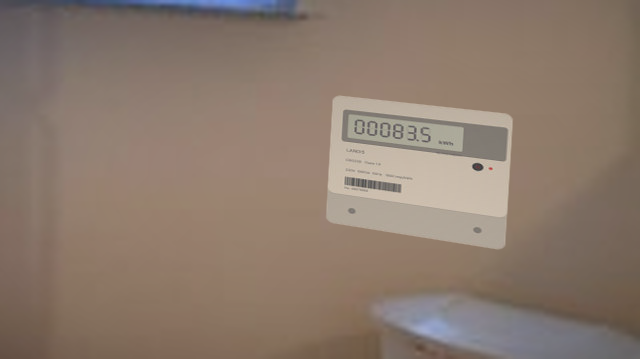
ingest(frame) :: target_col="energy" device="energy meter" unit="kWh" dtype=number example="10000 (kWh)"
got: 83.5 (kWh)
